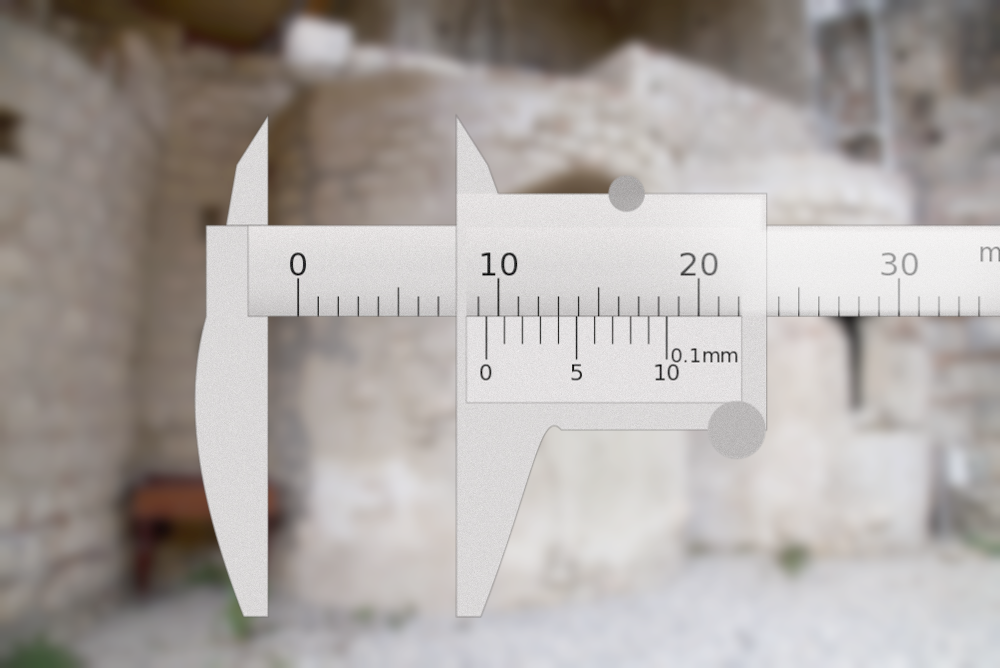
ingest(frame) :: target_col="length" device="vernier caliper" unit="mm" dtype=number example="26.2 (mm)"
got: 9.4 (mm)
